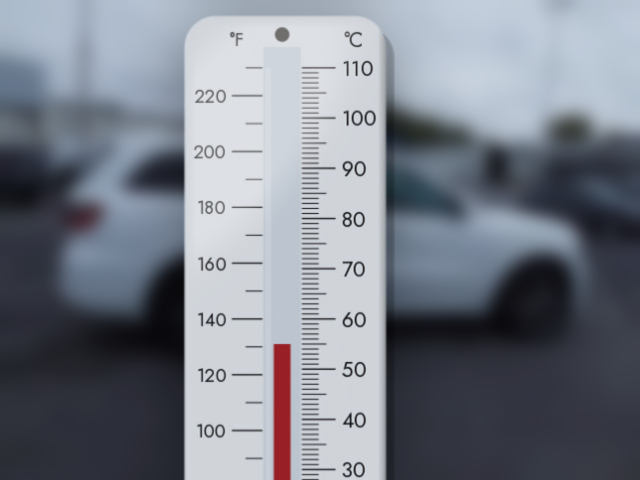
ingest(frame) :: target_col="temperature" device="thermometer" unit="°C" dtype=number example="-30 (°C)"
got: 55 (°C)
